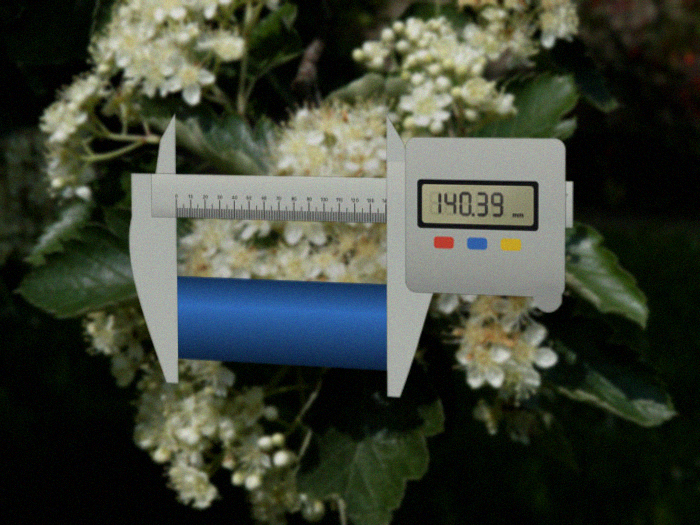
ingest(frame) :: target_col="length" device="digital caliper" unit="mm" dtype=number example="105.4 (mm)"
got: 140.39 (mm)
